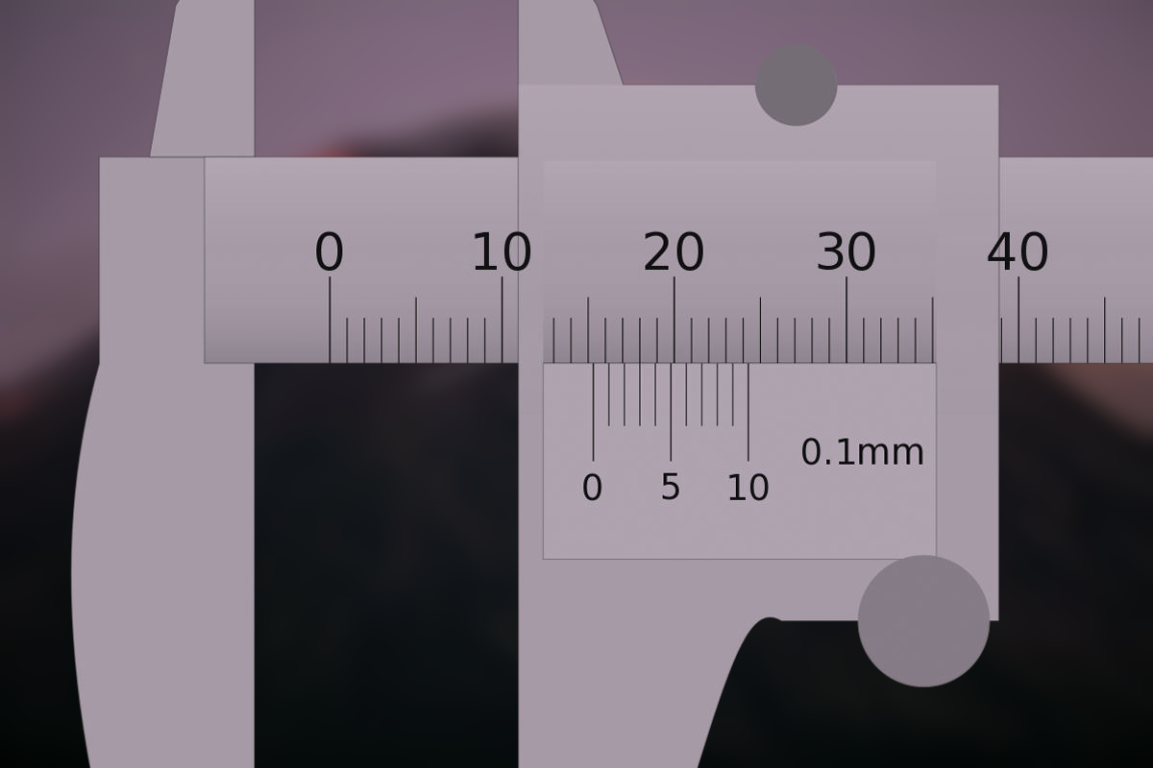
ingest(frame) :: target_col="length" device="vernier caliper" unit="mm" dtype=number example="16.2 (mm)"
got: 15.3 (mm)
